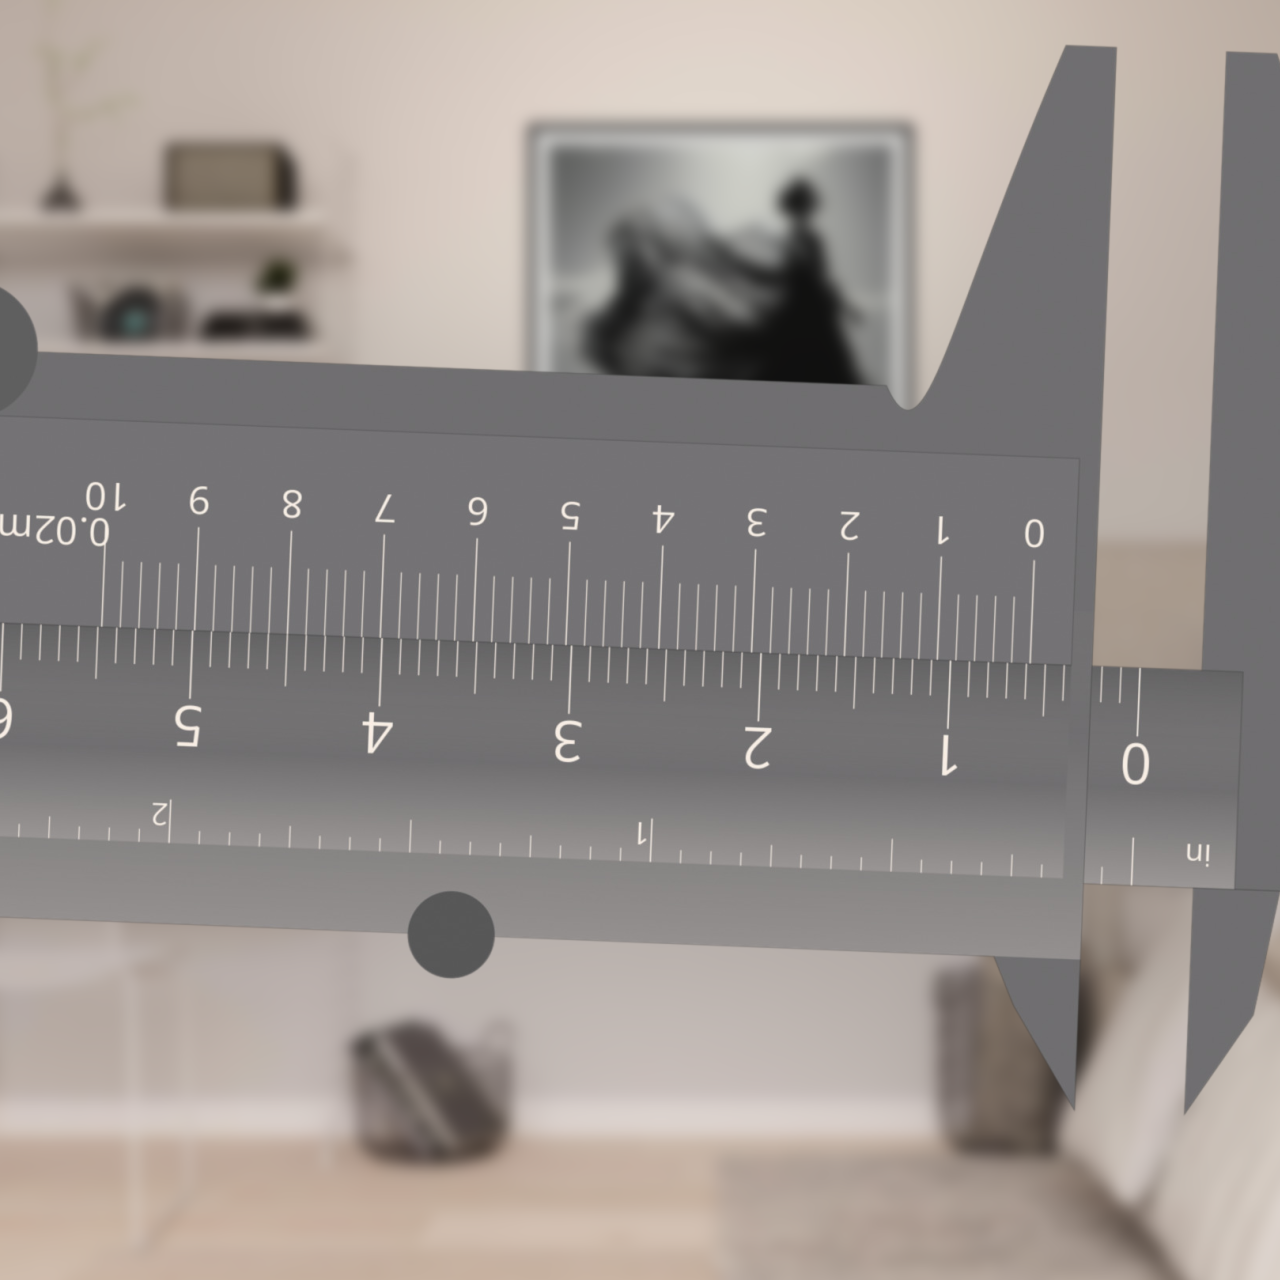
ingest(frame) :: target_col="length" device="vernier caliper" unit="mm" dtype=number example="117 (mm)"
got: 5.8 (mm)
